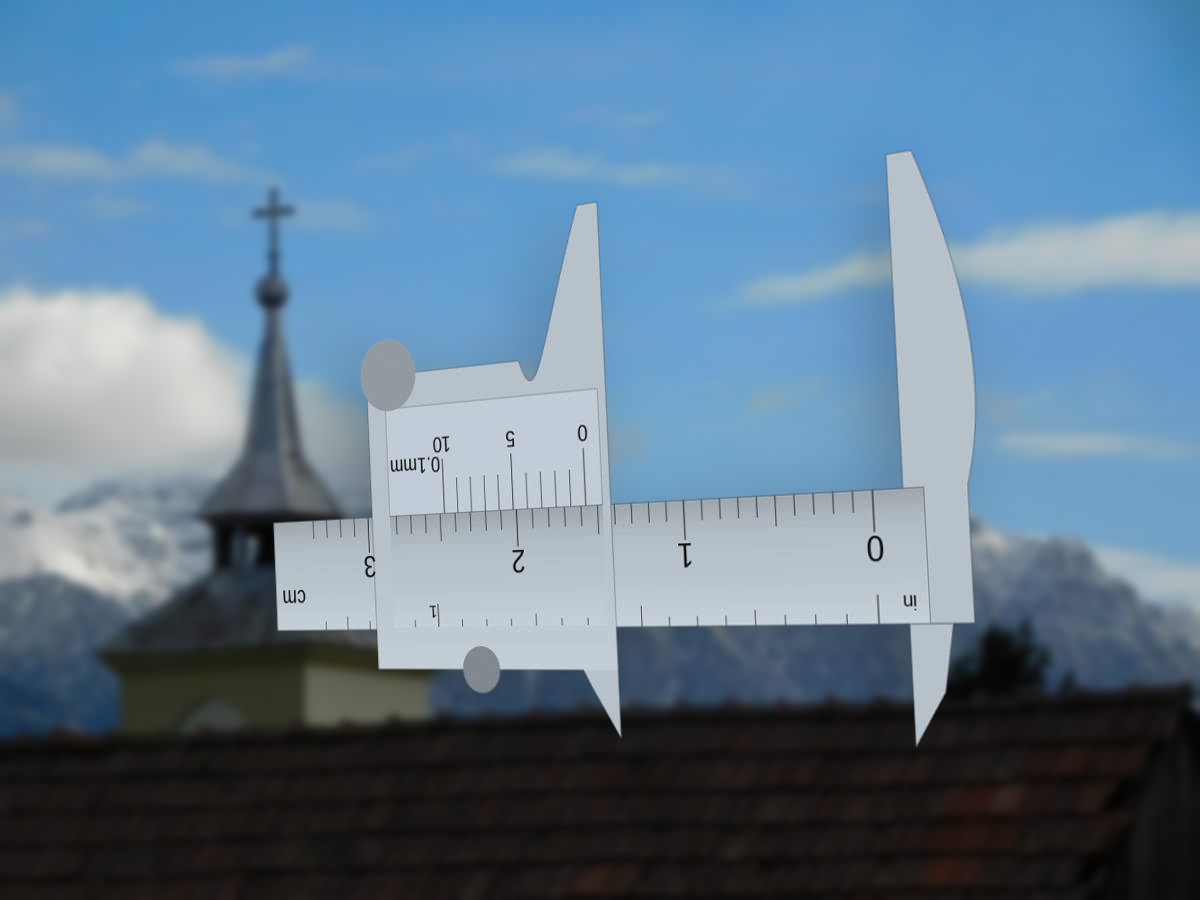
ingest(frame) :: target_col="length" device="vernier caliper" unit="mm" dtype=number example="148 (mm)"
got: 15.7 (mm)
